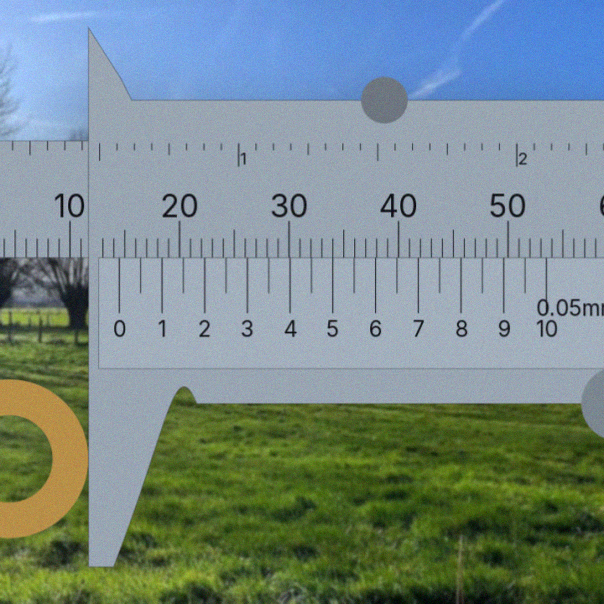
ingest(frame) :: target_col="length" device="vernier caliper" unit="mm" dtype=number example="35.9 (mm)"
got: 14.5 (mm)
